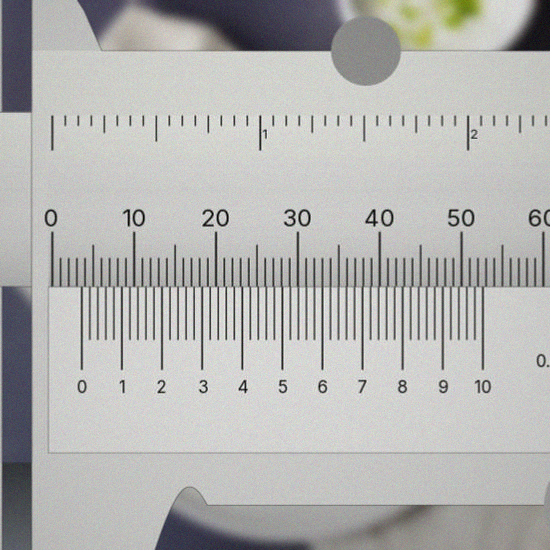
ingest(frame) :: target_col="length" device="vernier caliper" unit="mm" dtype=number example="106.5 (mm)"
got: 3.6 (mm)
